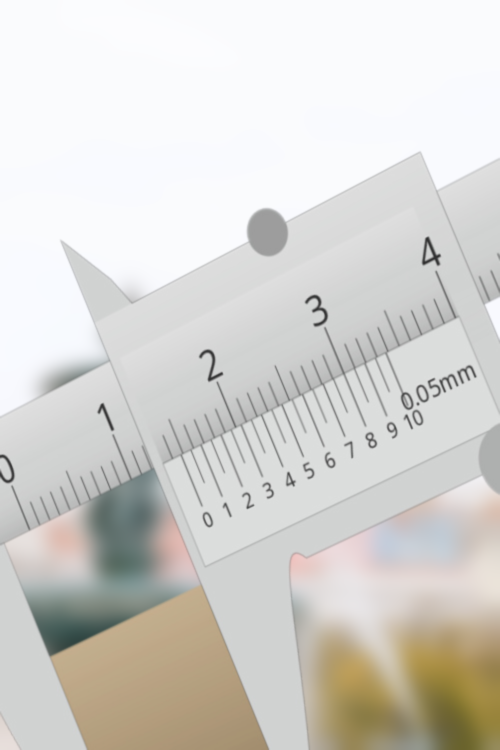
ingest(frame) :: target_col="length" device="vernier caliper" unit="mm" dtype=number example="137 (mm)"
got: 14.8 (mm)
